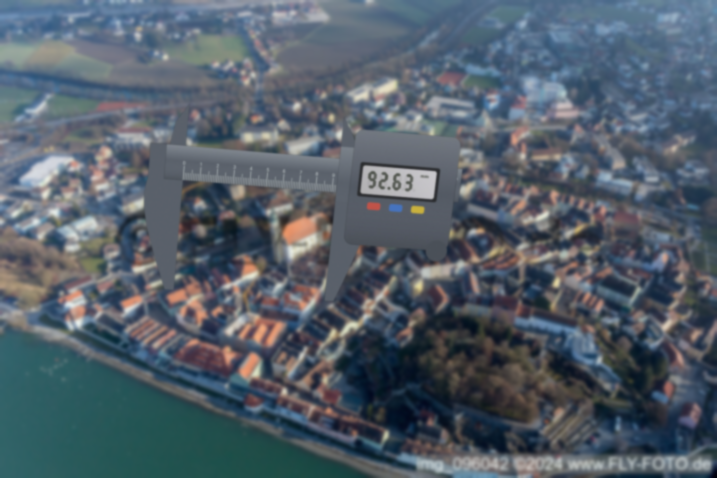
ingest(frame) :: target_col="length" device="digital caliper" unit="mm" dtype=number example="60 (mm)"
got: 92.63 (mm)
